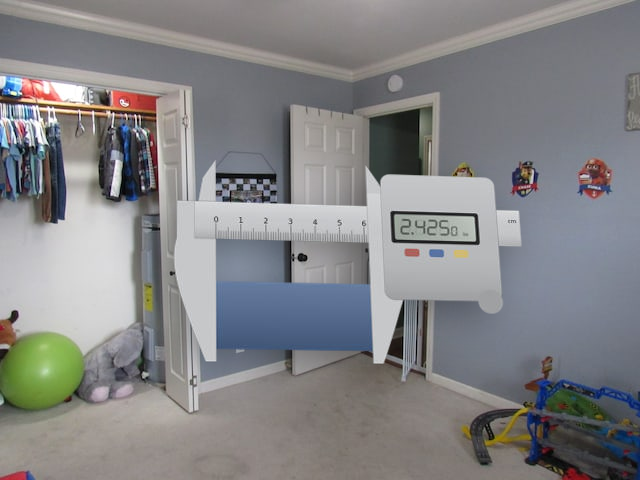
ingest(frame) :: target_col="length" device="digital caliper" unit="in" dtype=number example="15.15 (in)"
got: 2.4250 (in)
